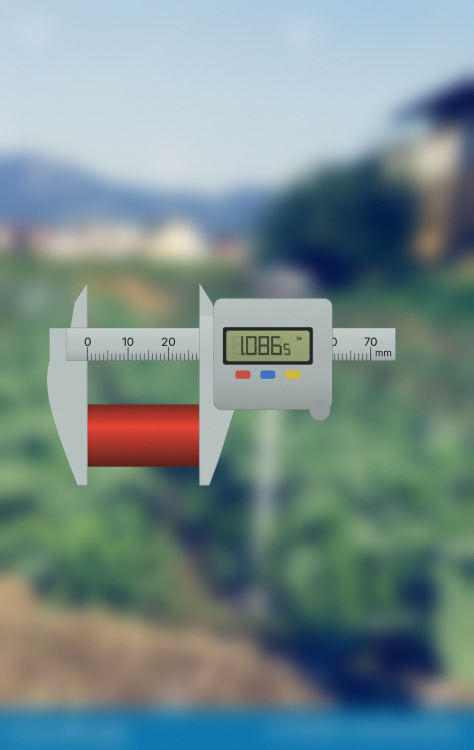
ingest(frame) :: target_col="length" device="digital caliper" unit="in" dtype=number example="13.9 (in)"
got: 1.0865 (in)
